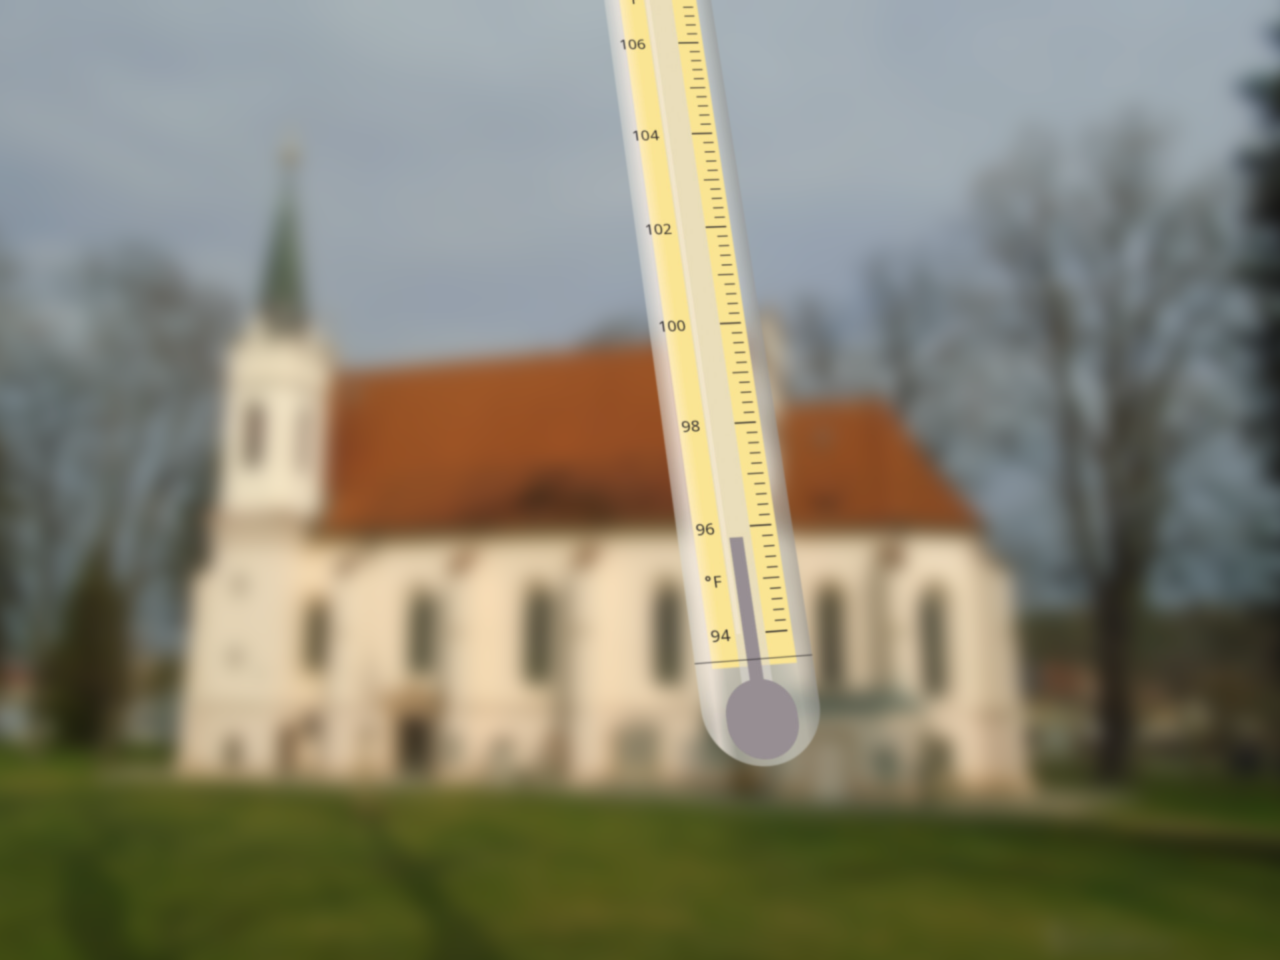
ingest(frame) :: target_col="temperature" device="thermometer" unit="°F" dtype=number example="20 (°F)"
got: 95.8 (°F)
